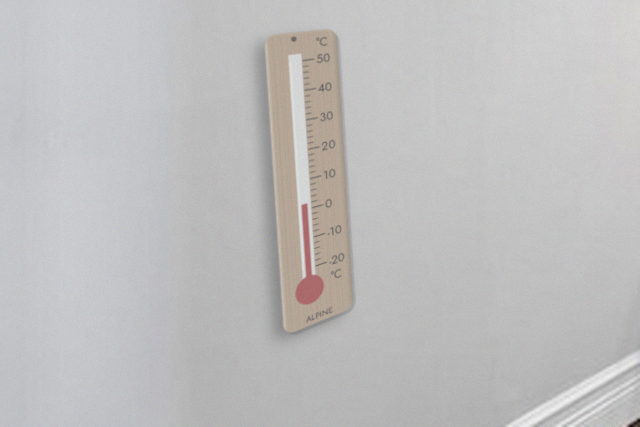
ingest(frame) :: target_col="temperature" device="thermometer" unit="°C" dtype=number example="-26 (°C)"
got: 2 (°C)
